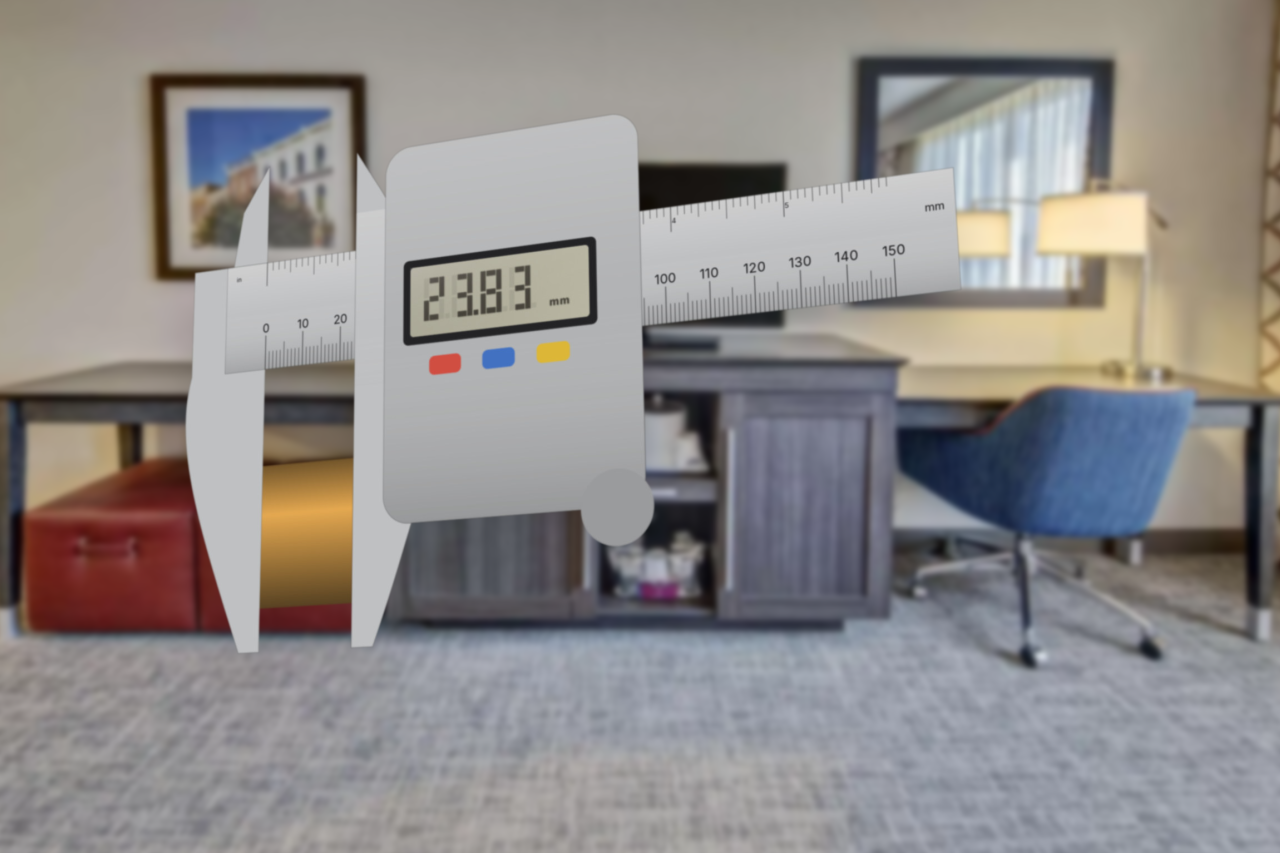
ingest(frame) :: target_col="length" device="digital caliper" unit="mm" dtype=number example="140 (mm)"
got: 23.83 (mm)
